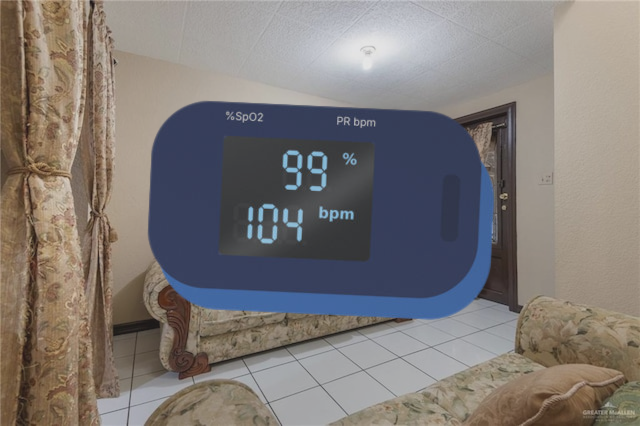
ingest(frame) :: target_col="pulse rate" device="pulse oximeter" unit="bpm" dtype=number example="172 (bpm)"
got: 104 (bpm)
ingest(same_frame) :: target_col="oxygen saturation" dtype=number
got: 99 (%)
